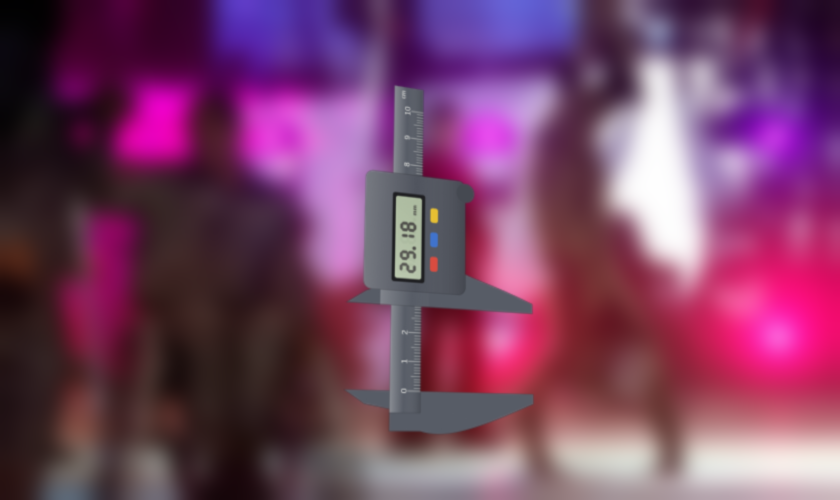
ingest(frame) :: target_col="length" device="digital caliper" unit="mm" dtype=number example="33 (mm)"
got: 29.18 (mm)
